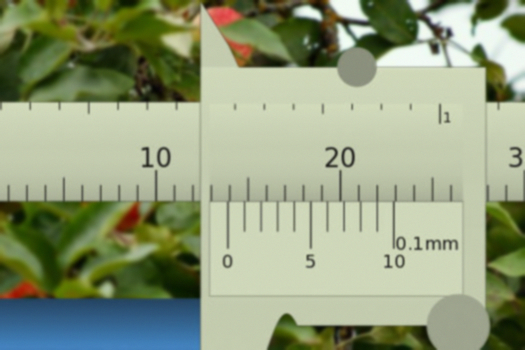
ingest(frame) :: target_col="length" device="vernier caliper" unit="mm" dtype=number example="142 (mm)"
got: 13.9 (mm)
